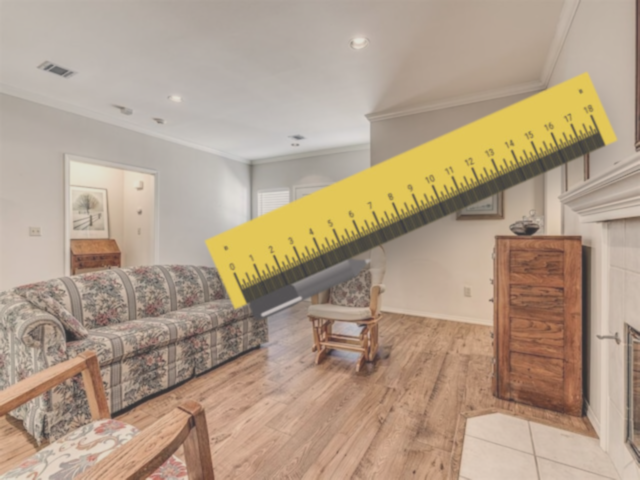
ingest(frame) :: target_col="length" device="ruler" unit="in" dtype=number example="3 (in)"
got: 6 (in)
